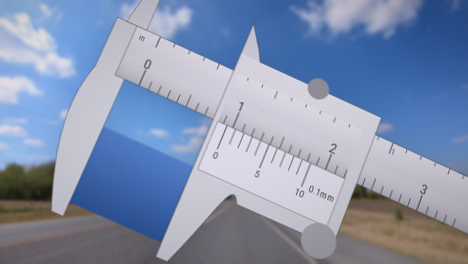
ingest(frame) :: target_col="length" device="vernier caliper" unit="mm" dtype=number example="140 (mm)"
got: 9.4 (mm)
